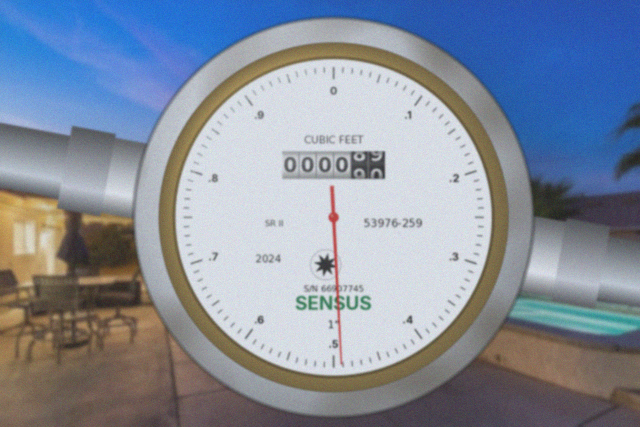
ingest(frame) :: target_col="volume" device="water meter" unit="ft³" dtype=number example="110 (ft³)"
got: 89.49 (ft³)
